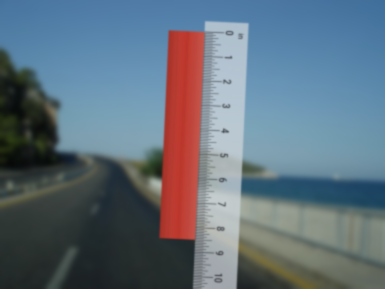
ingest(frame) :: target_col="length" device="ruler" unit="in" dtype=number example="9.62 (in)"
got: 8.5 (in)
